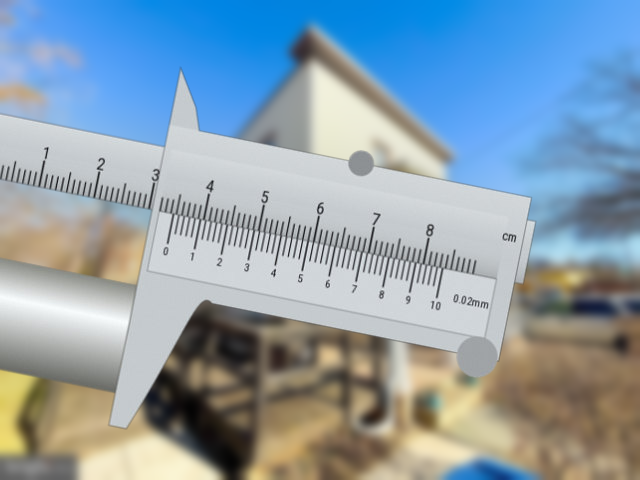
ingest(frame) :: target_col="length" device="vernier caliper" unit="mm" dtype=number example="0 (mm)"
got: 34.5 (mm)
